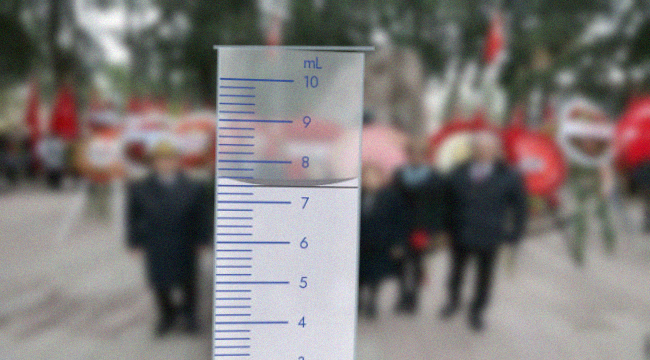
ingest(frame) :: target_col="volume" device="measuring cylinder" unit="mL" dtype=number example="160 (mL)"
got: 7.4 (mL)
